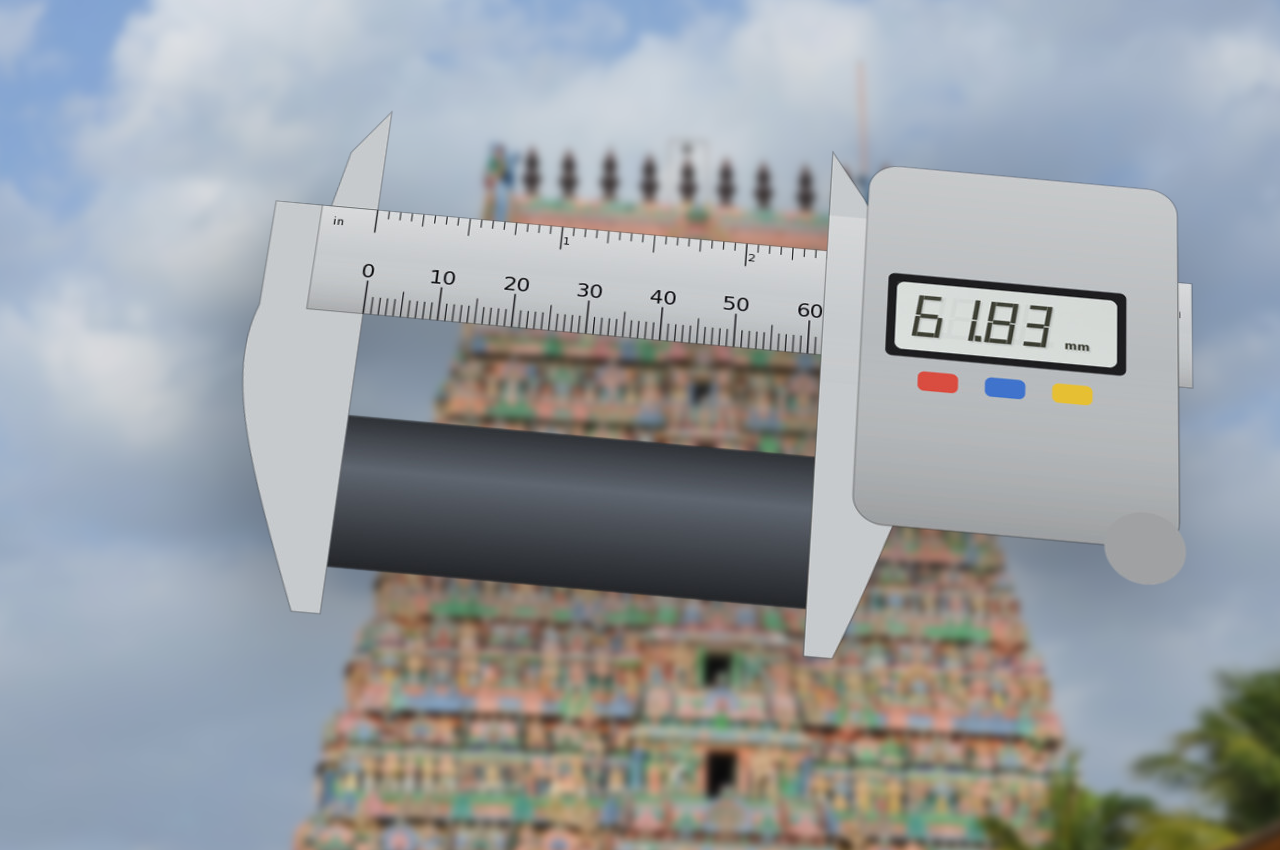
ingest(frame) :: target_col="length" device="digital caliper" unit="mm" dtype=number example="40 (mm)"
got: 61.83 (mm)
